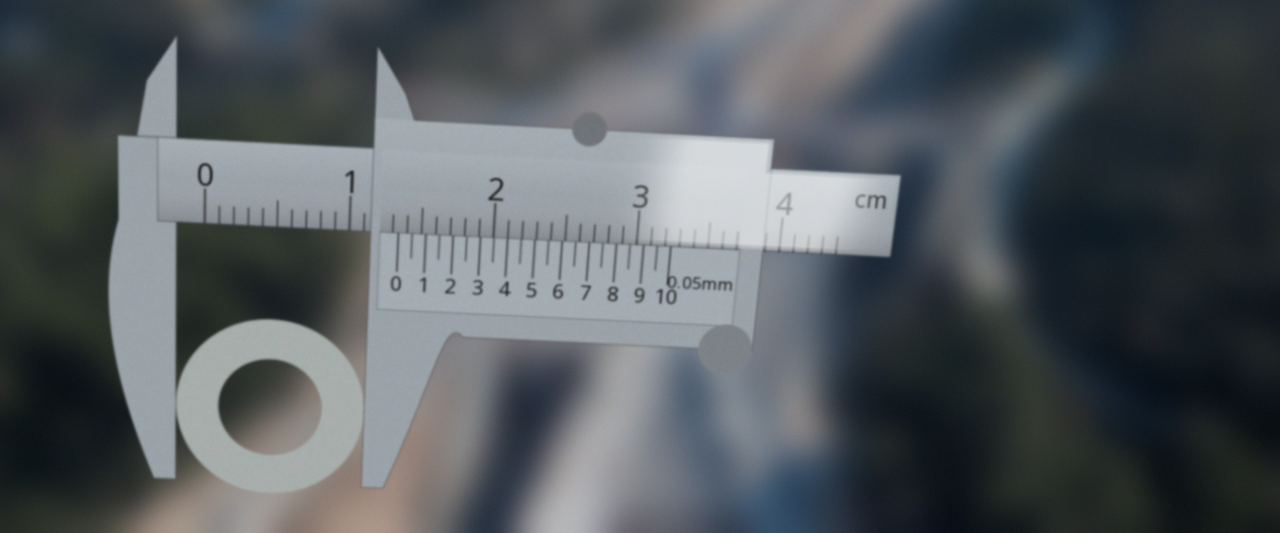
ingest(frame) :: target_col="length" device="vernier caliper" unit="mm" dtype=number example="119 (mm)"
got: 13.4 (mm)
